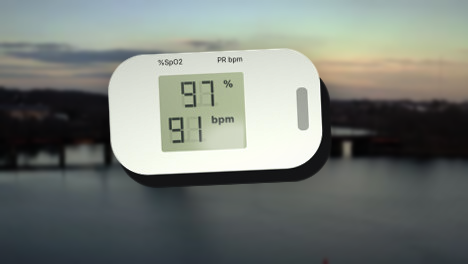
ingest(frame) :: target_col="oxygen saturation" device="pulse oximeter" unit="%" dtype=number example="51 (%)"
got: 97 (%)
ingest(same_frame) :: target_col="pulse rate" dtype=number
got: 91 (bpm)
